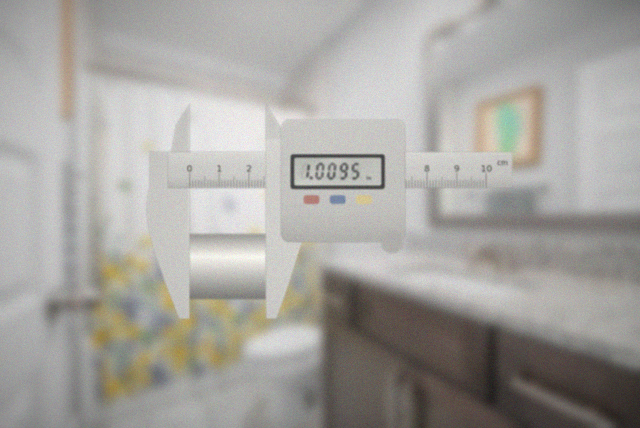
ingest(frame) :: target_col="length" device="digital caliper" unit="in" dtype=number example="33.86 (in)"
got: 1.0095 (in)
